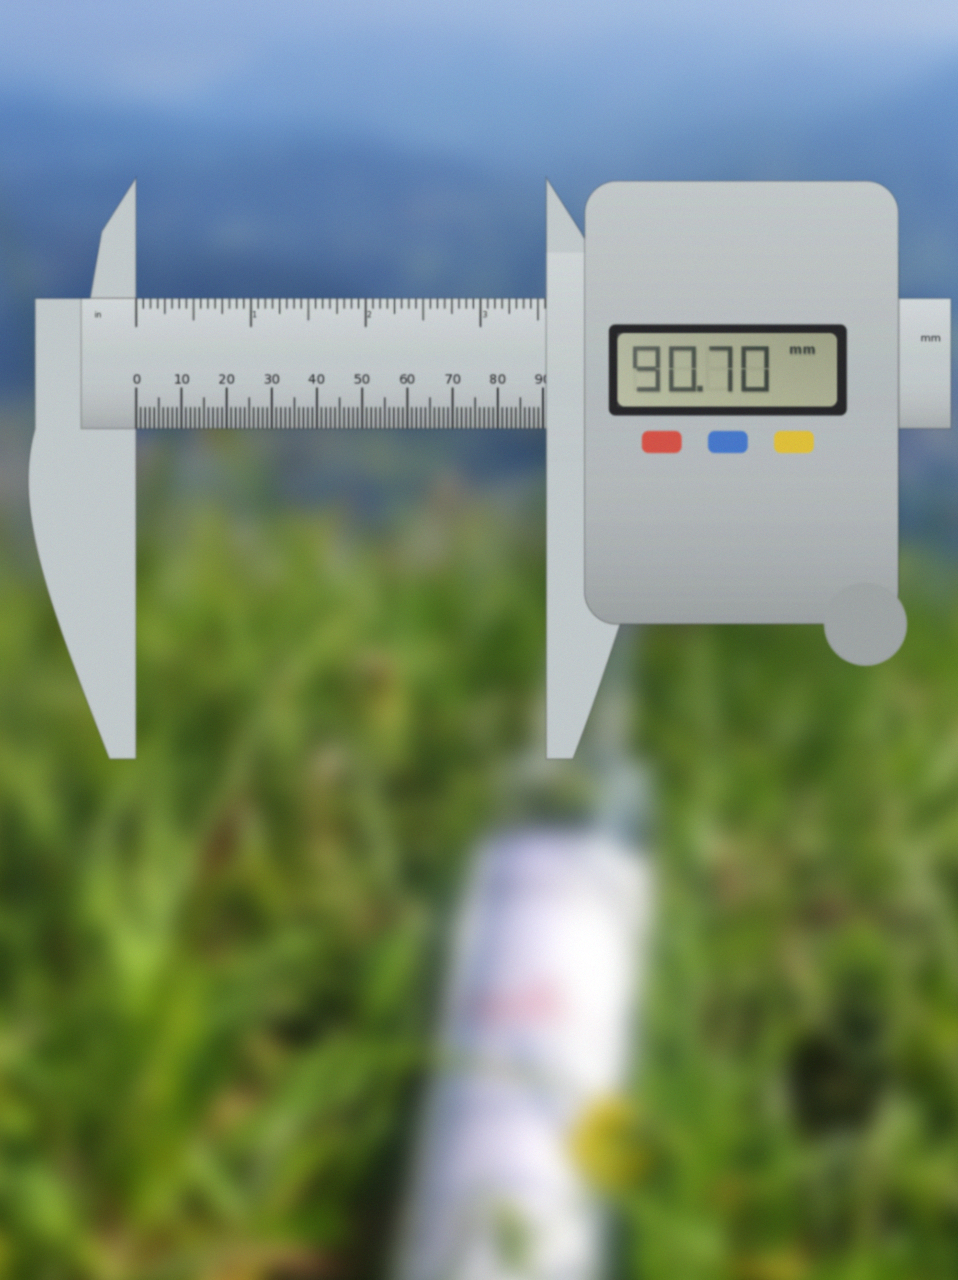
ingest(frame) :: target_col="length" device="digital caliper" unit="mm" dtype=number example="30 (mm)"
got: 90.70 (mm)
